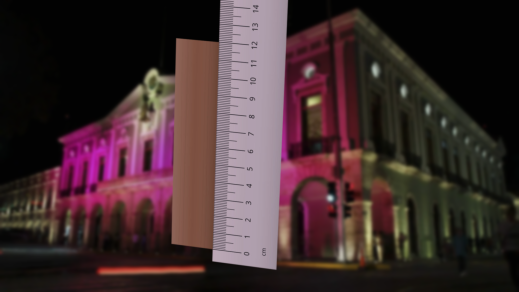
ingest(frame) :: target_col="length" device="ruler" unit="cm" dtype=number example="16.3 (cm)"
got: 12 (cm)
